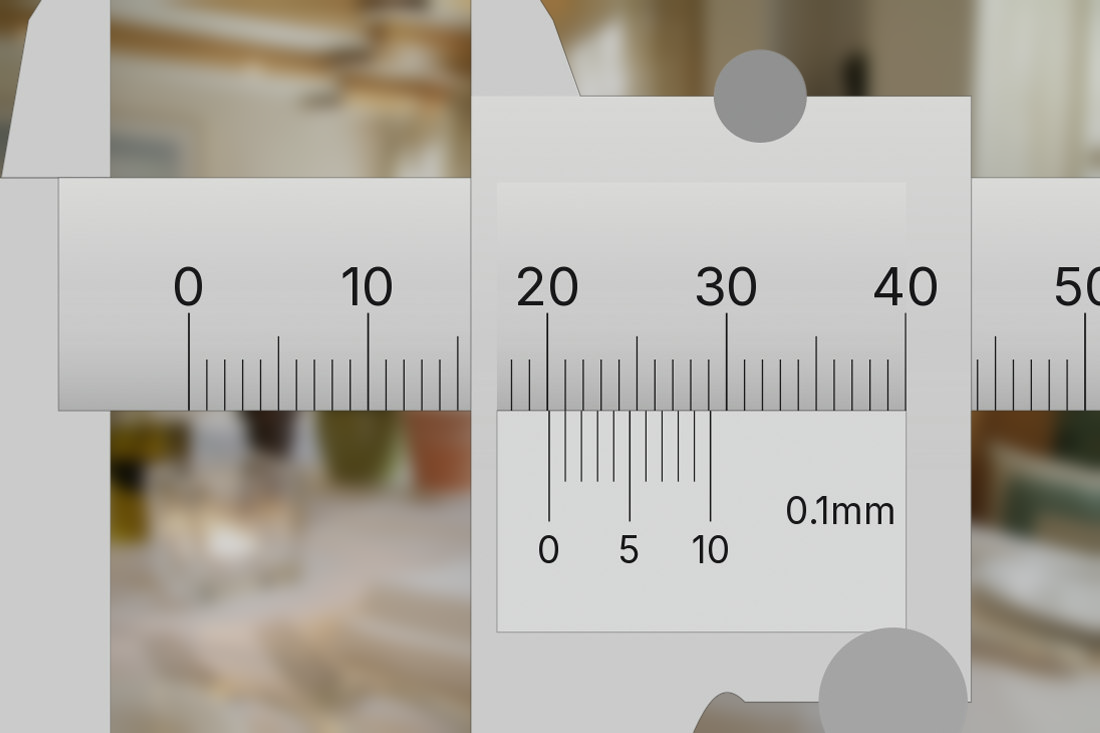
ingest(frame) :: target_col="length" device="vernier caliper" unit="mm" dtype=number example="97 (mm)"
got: 20.1 (mm)
